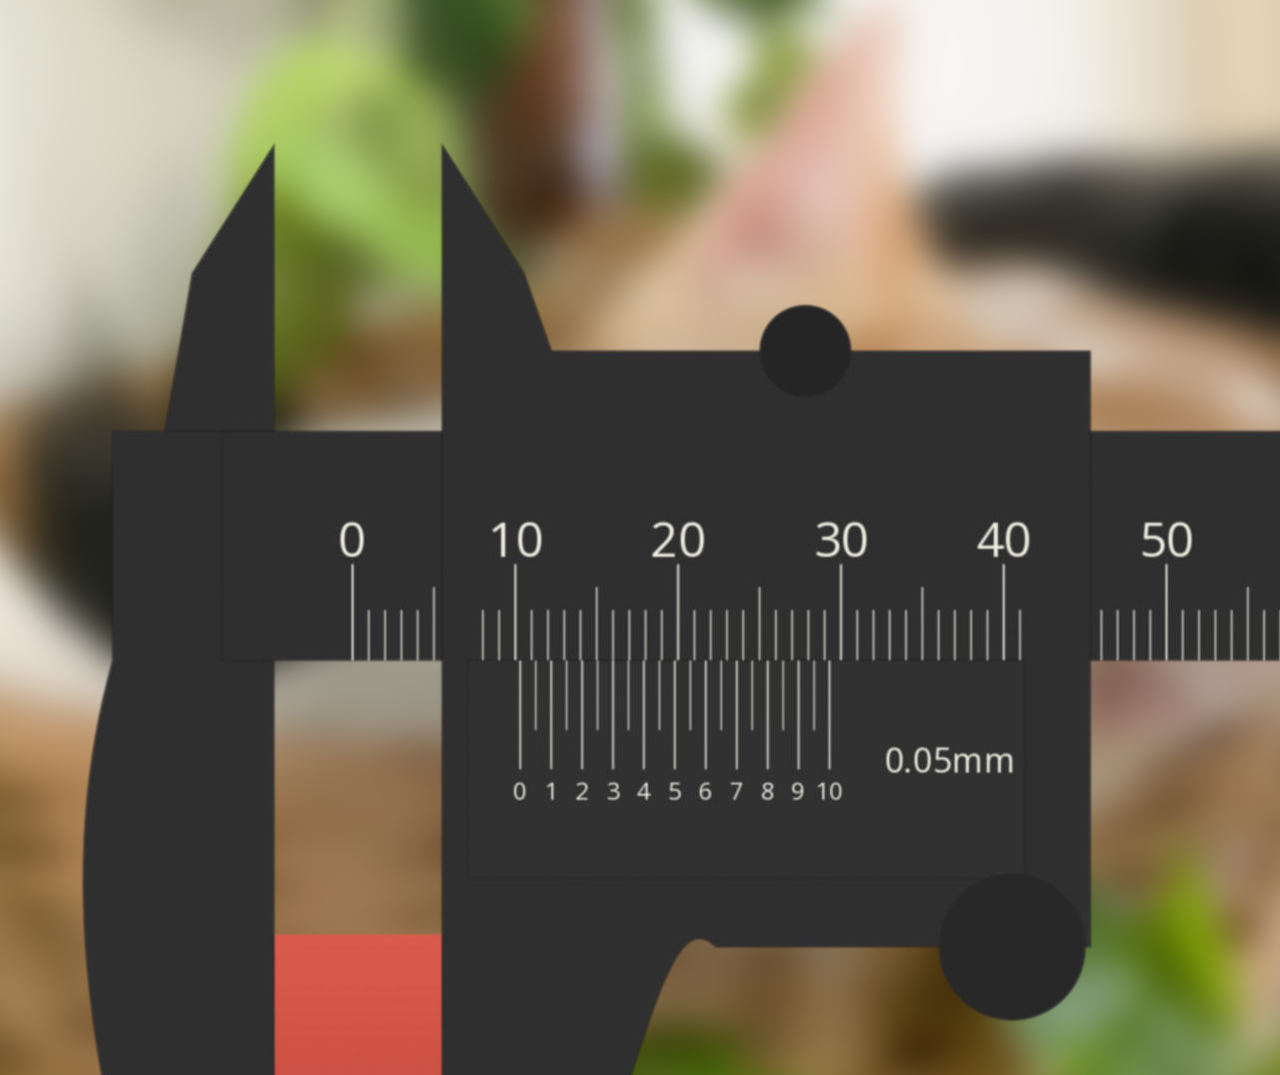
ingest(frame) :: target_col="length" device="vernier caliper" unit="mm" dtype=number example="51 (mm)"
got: 10.3 (mm)
